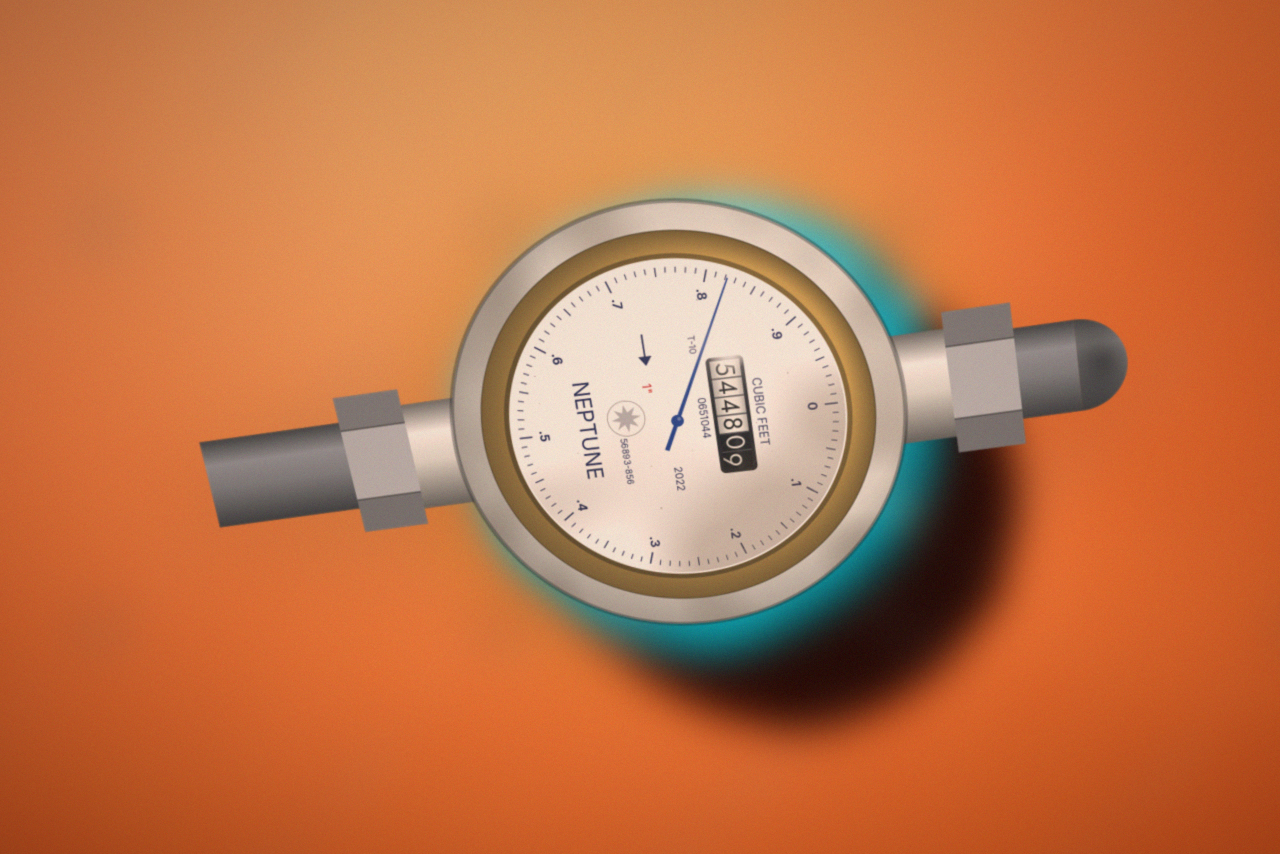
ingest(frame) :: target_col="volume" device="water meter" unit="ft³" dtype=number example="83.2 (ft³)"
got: 544808.82 (ft³)
